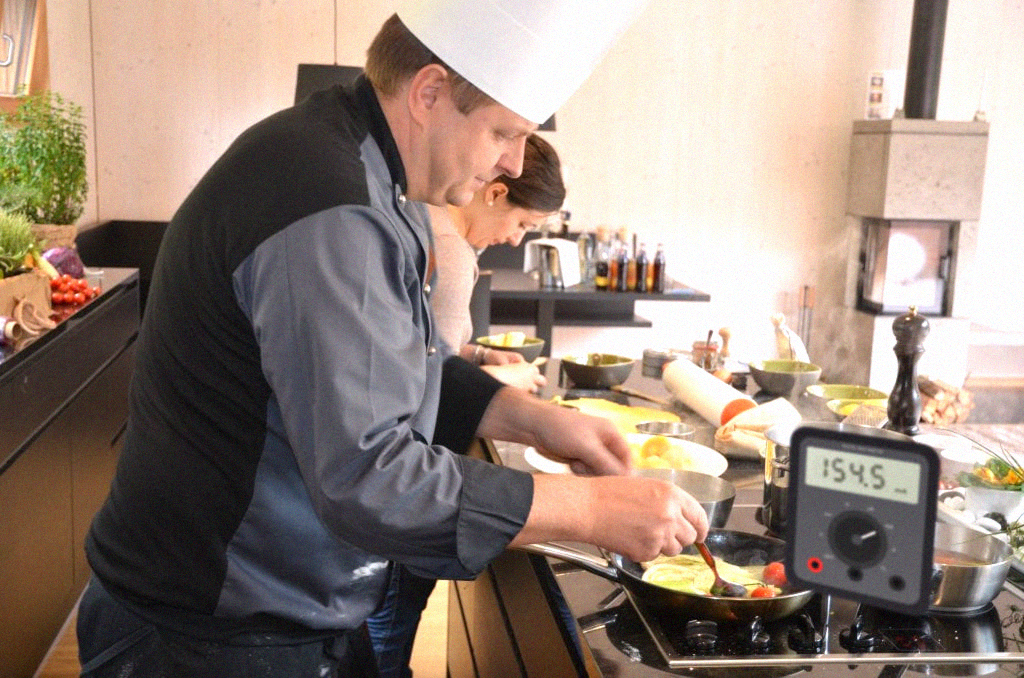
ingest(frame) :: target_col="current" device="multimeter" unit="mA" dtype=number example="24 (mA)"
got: 154.5 (mA)
